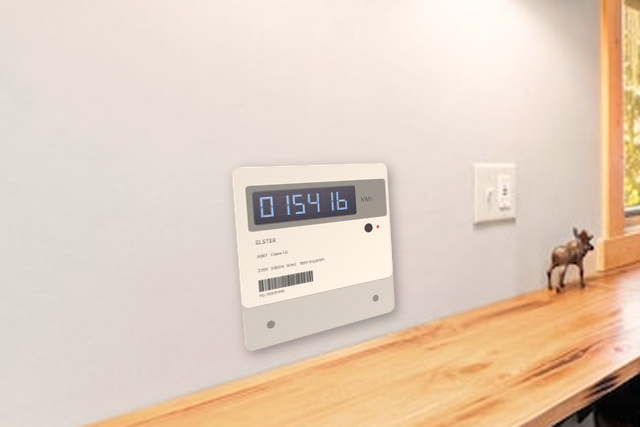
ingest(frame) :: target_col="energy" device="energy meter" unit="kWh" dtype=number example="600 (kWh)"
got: 15416 (kWh)
